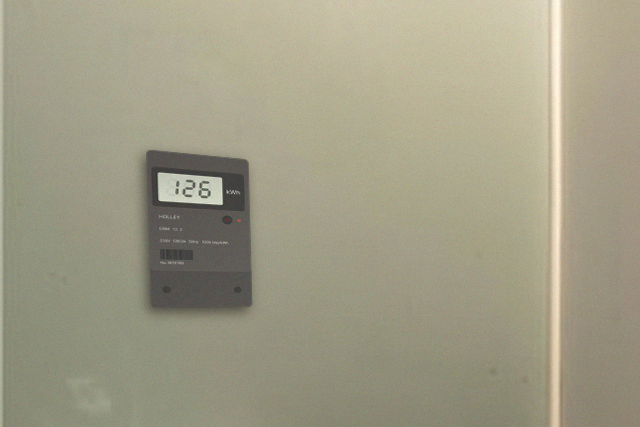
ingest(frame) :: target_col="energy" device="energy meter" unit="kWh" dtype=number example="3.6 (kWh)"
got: 126 (kWh)
